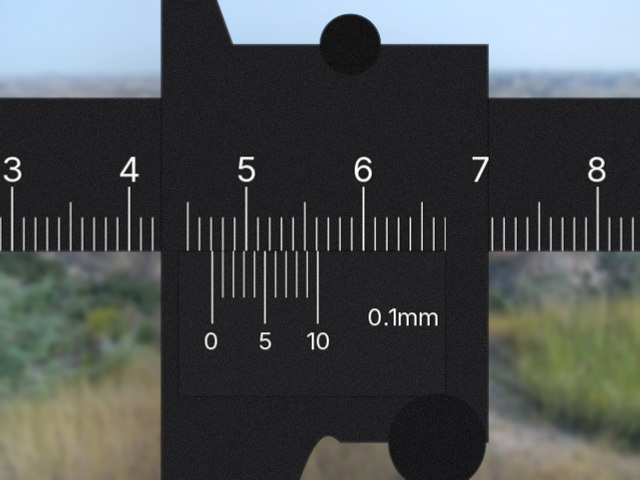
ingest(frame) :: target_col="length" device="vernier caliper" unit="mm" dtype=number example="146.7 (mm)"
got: 47.1 (mm)
